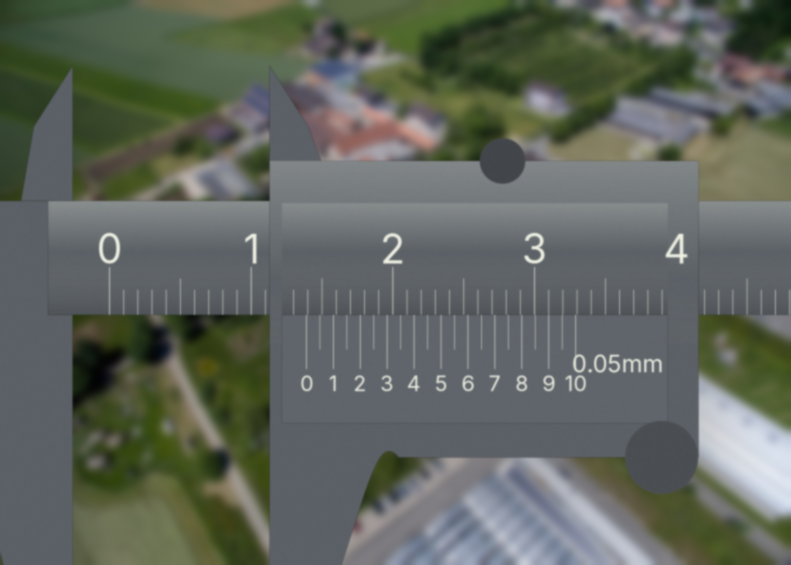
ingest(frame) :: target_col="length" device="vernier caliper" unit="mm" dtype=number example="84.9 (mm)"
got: 13.9 (mm)
